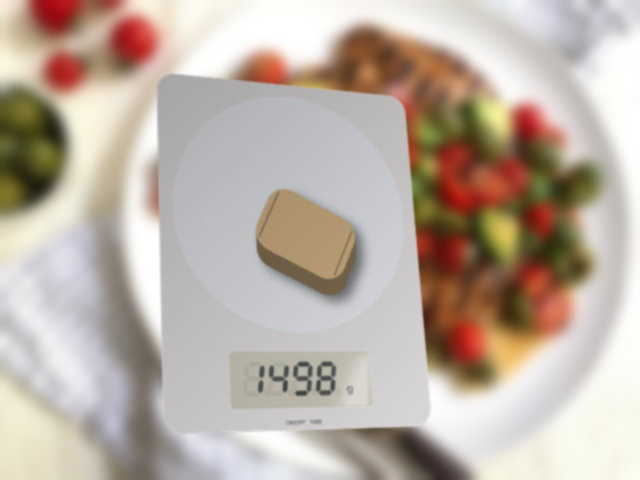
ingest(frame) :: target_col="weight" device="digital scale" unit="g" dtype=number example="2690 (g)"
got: 1498 (g)
